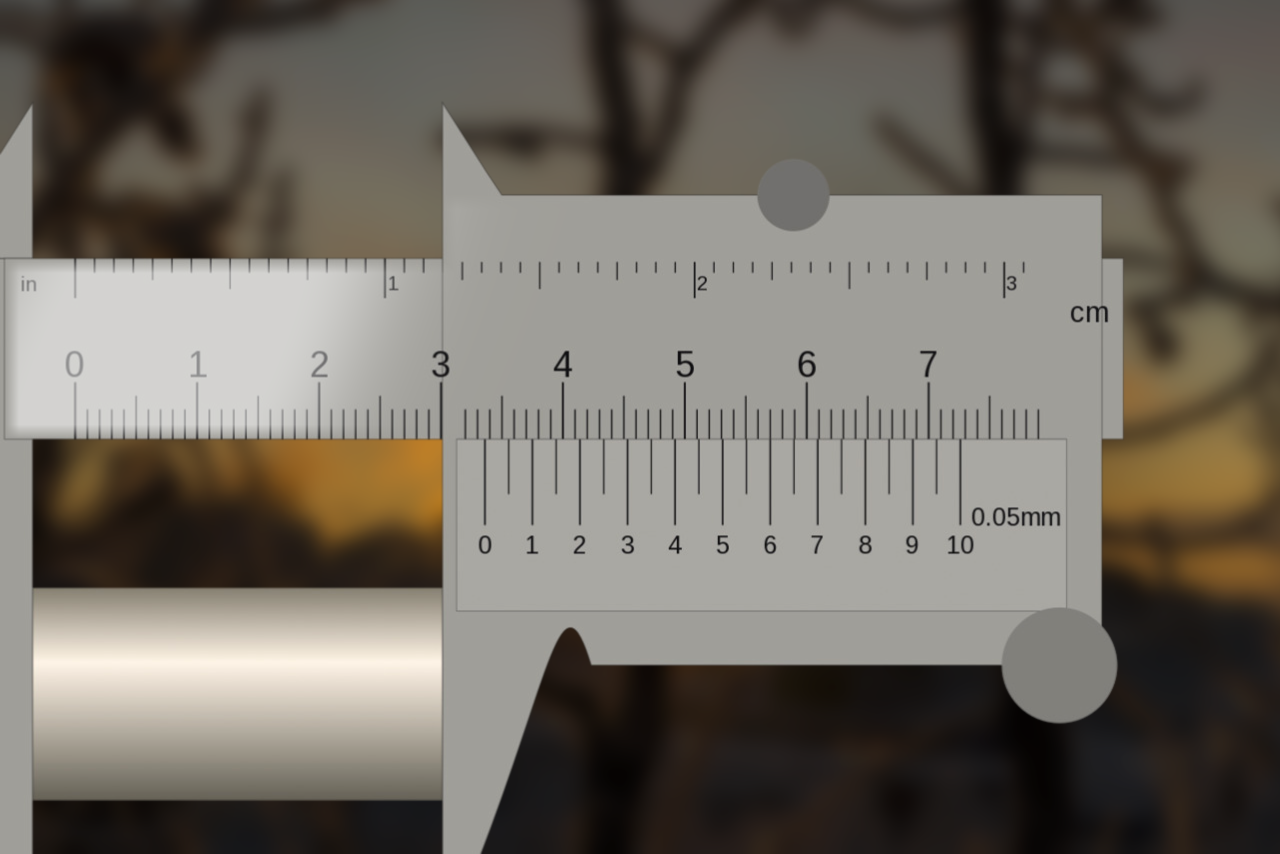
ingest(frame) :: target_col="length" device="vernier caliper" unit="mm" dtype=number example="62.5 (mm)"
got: 33.6 (mm)
